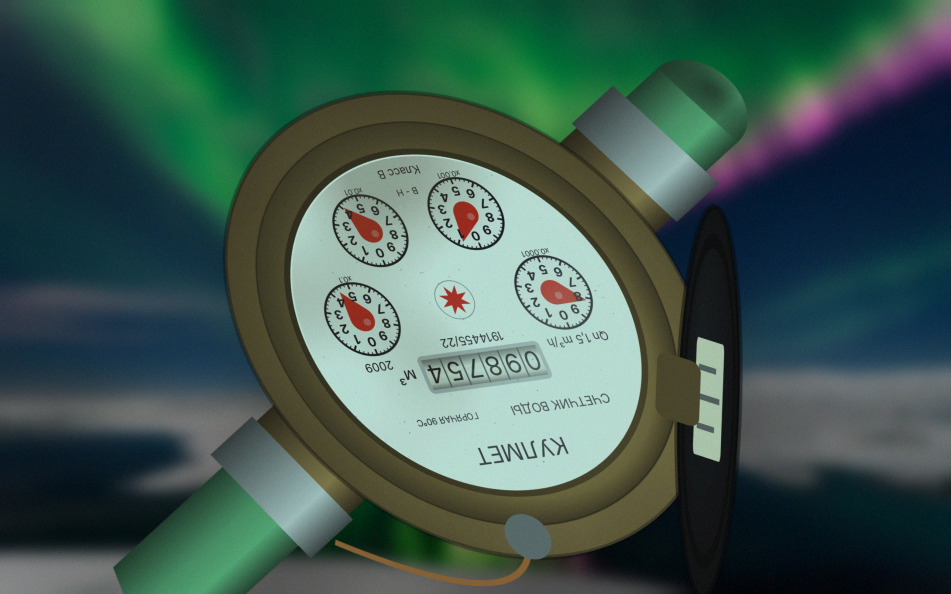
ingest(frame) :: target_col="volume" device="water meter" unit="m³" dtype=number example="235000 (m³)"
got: 98754.4408 (m³)
